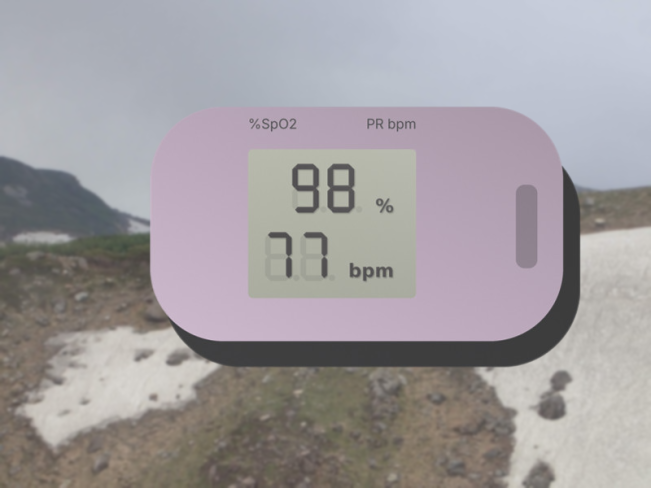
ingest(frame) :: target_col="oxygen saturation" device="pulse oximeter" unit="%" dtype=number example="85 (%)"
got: 98 (%)
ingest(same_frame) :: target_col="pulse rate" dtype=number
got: 77 (bpm)
